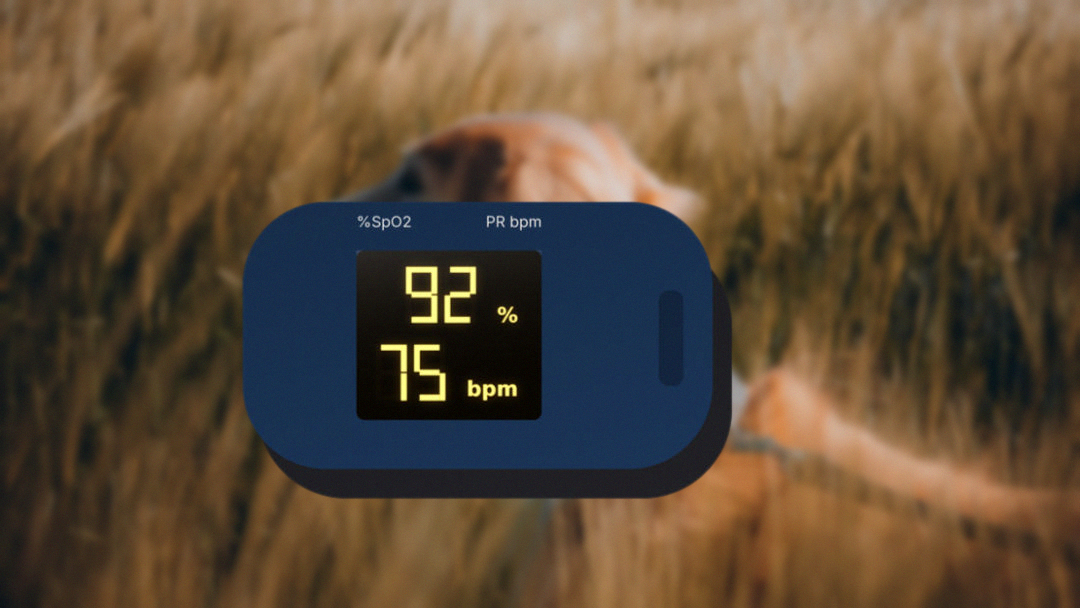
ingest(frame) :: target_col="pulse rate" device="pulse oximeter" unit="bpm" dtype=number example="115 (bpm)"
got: 75 (bpm)
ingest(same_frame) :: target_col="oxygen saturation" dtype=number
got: 92 (%)
